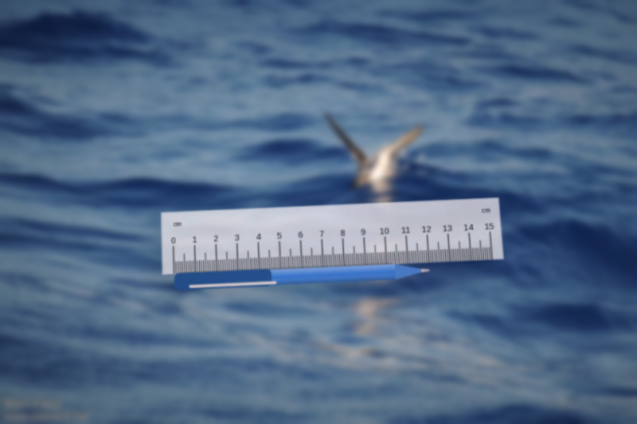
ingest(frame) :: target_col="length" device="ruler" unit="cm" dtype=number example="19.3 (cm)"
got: 12 (cm)
